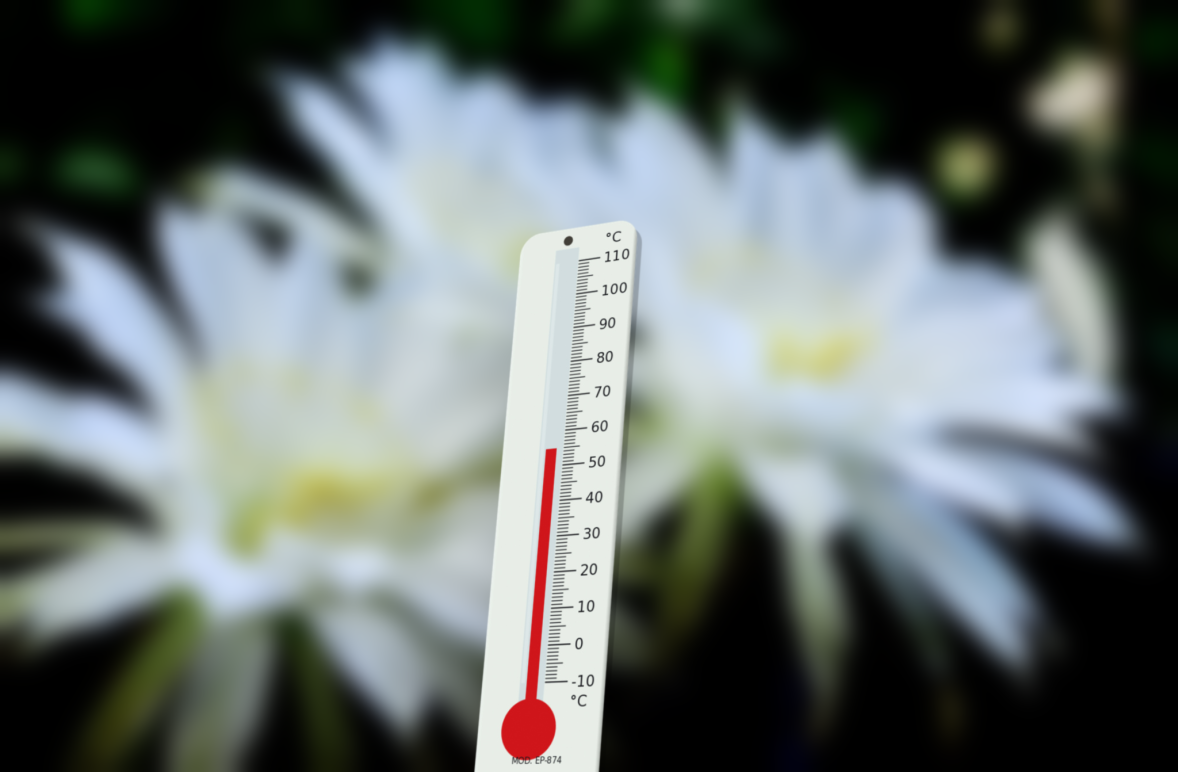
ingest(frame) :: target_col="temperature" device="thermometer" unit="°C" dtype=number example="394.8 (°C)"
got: 55 (°C)
